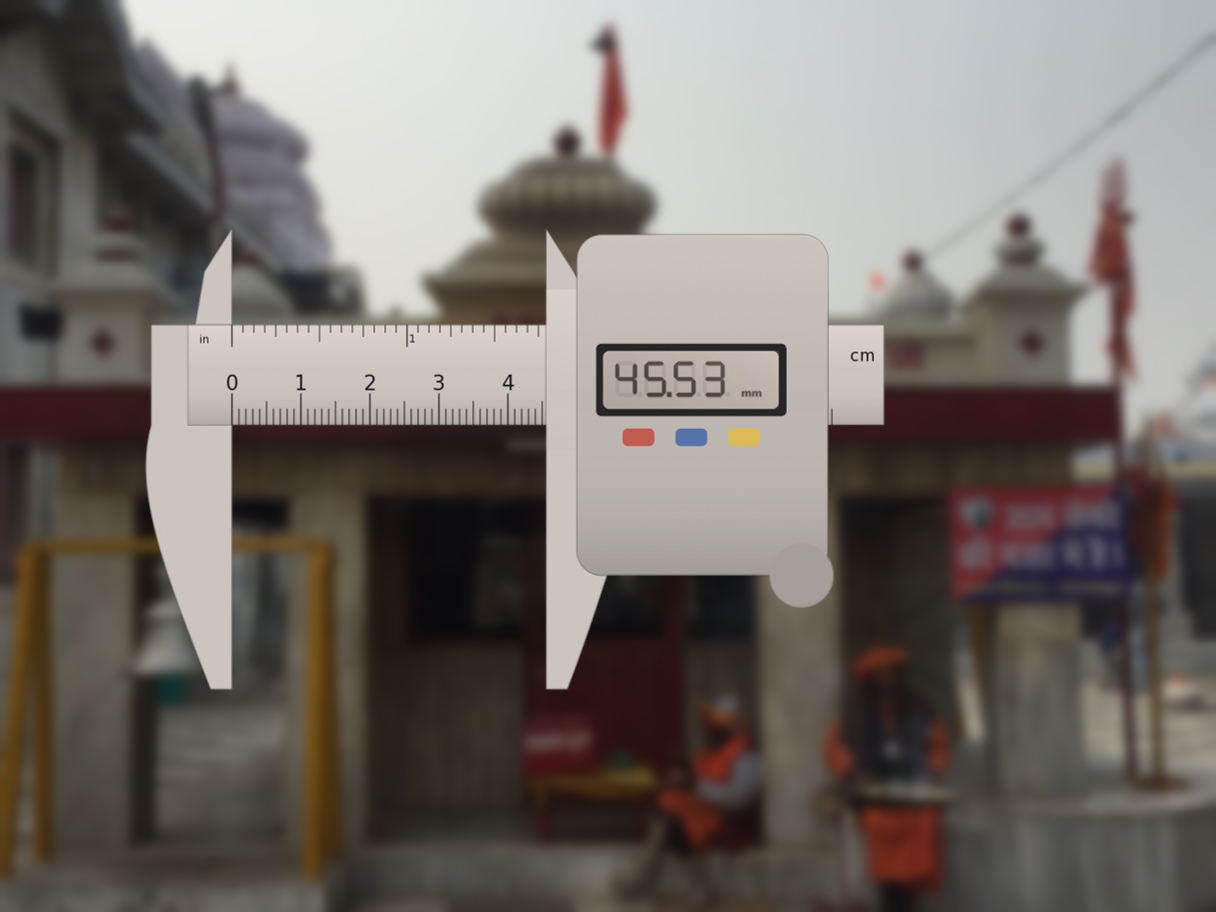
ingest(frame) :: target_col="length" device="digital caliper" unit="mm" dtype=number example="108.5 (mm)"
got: 45.53 (mm)
